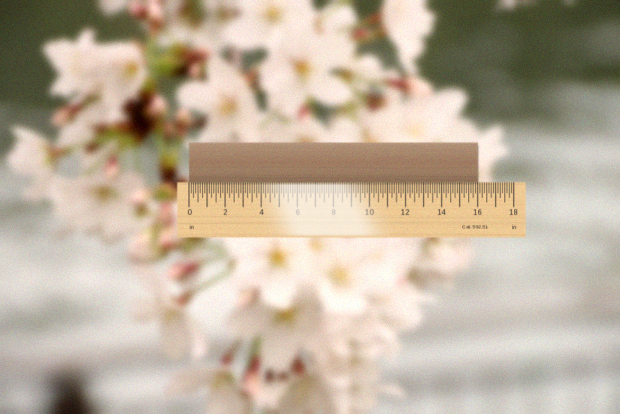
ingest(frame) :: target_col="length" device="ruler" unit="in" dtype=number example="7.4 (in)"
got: 16 (in)
